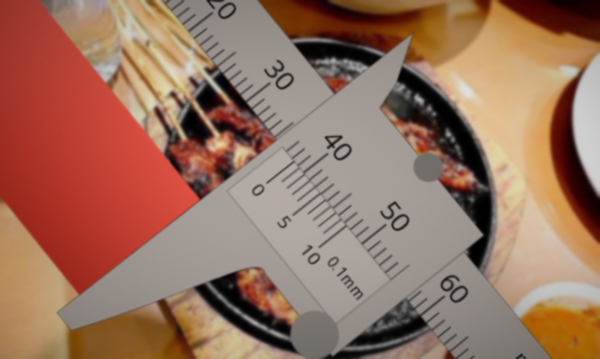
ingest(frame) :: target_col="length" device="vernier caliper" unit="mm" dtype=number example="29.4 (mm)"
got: 38.4 (mm)
